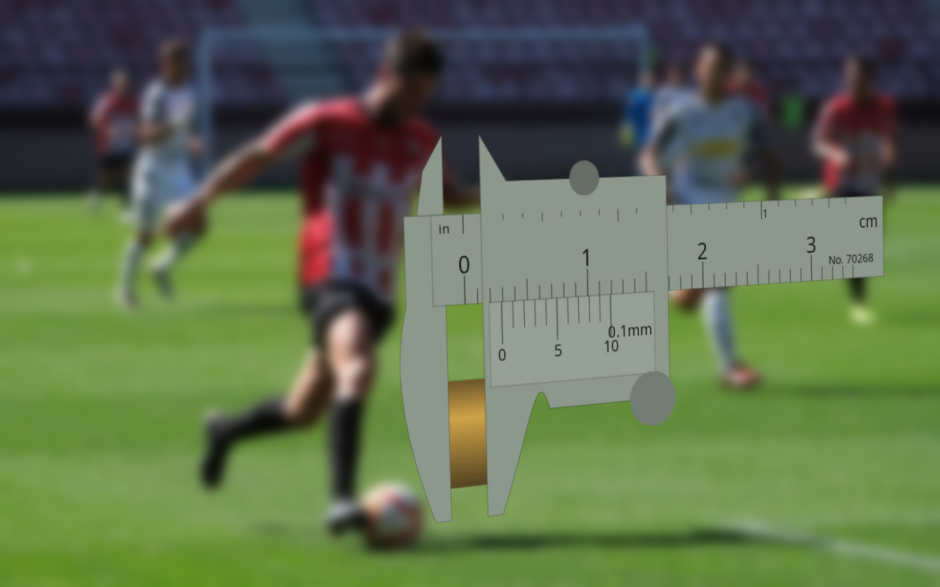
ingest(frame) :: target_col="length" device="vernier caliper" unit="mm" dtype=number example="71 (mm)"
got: 2.9 (mm)
